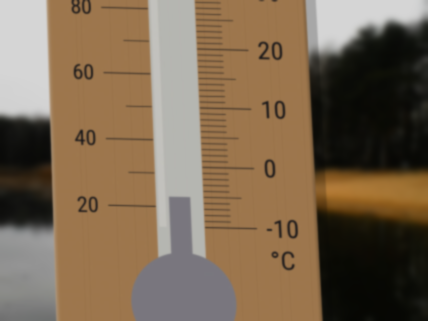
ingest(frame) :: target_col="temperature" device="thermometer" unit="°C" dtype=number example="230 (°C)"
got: -5 (°C)
